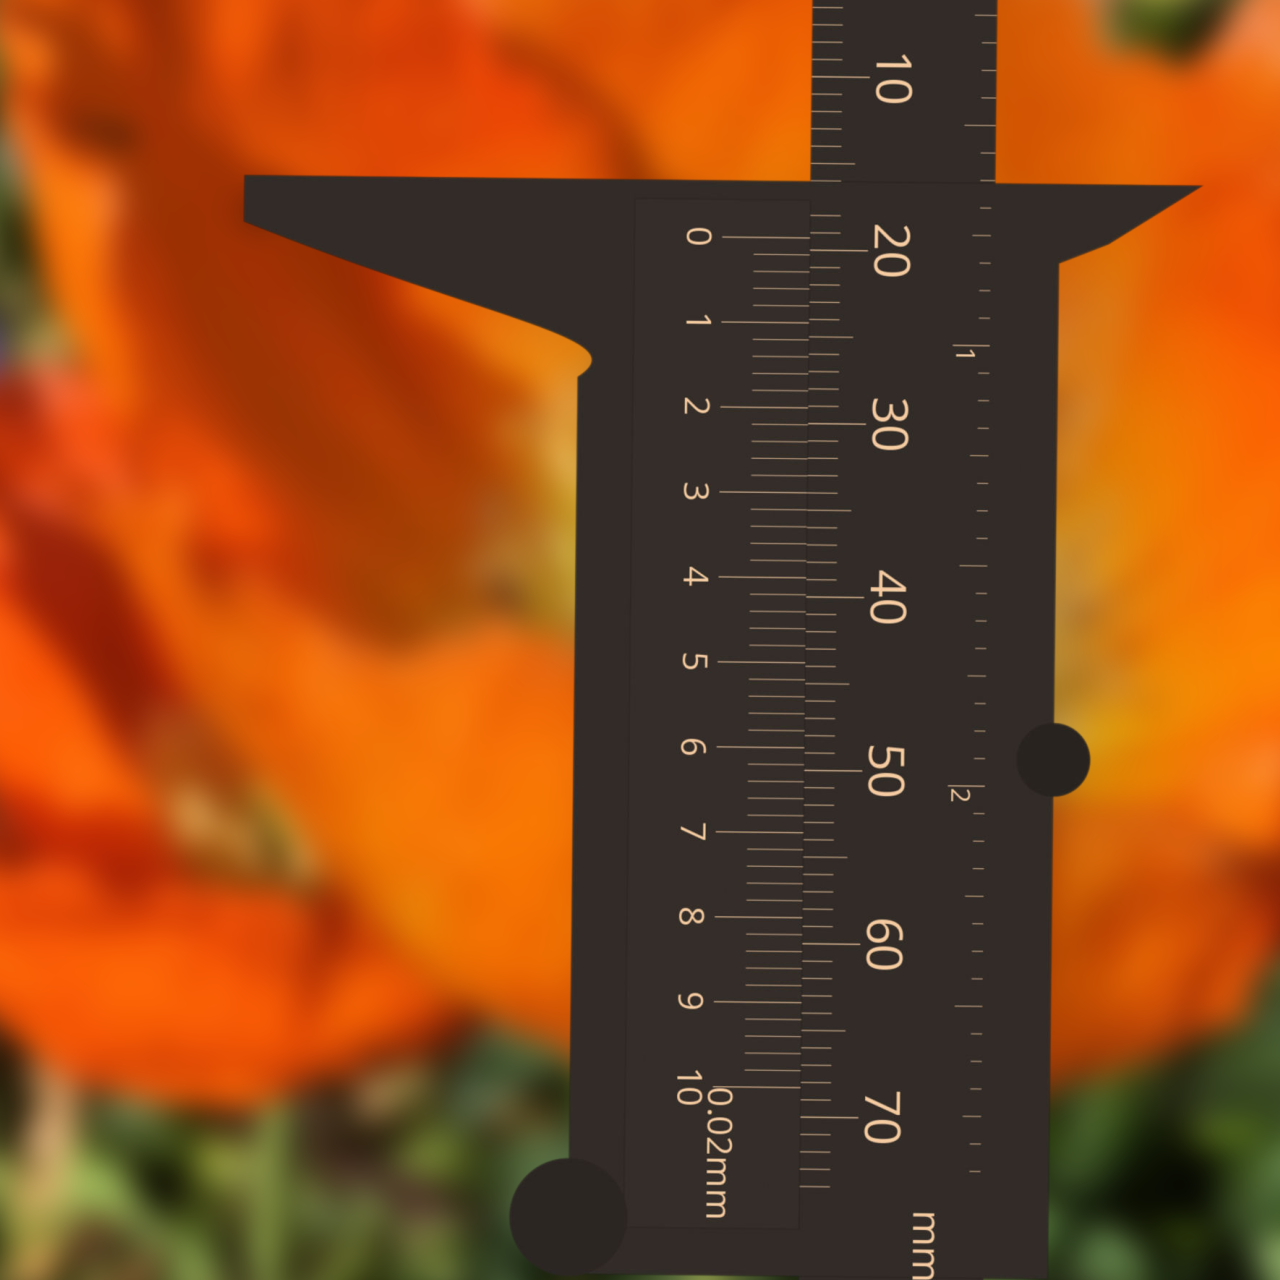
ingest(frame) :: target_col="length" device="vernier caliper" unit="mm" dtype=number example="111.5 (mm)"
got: 19.3 (mm)
